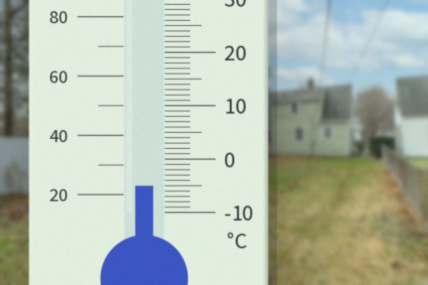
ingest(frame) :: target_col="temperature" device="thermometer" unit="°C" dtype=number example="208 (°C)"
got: -5 (°C)
